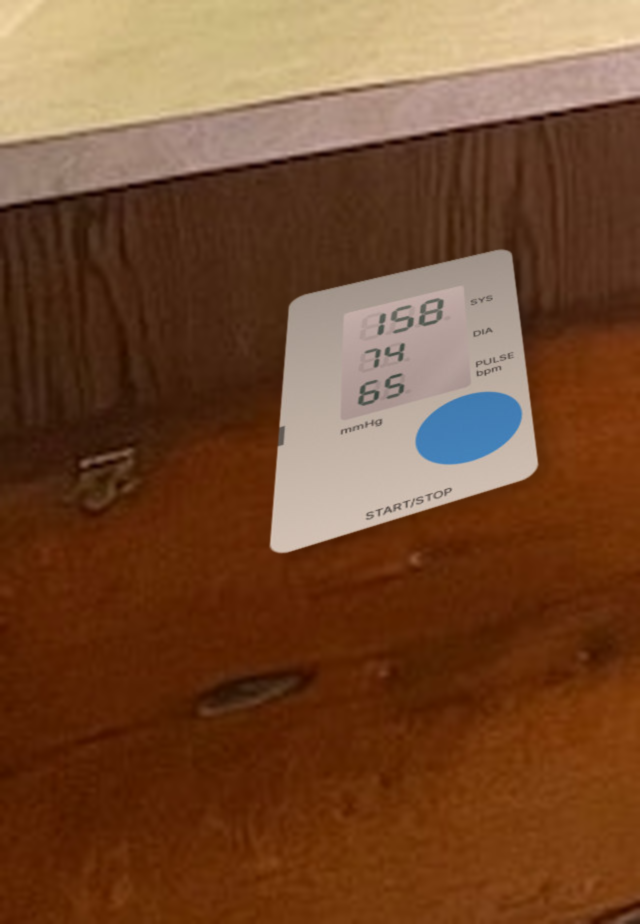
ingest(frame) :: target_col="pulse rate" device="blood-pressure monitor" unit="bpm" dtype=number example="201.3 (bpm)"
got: 65 (bpm)
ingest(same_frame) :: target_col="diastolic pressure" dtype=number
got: 74 (mmHg)
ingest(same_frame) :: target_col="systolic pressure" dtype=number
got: 158 (mmHg)
